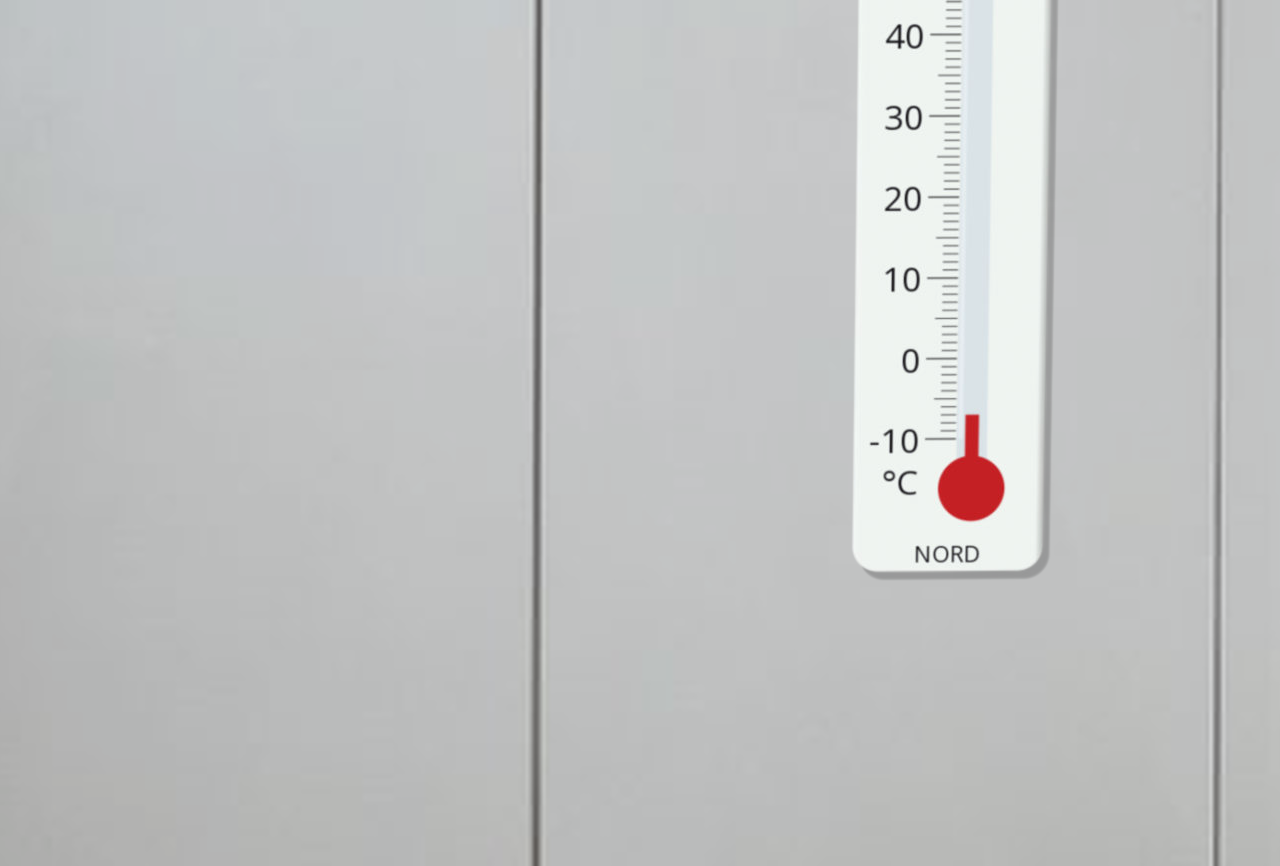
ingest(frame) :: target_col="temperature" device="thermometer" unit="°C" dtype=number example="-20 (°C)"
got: -7 (°C)
